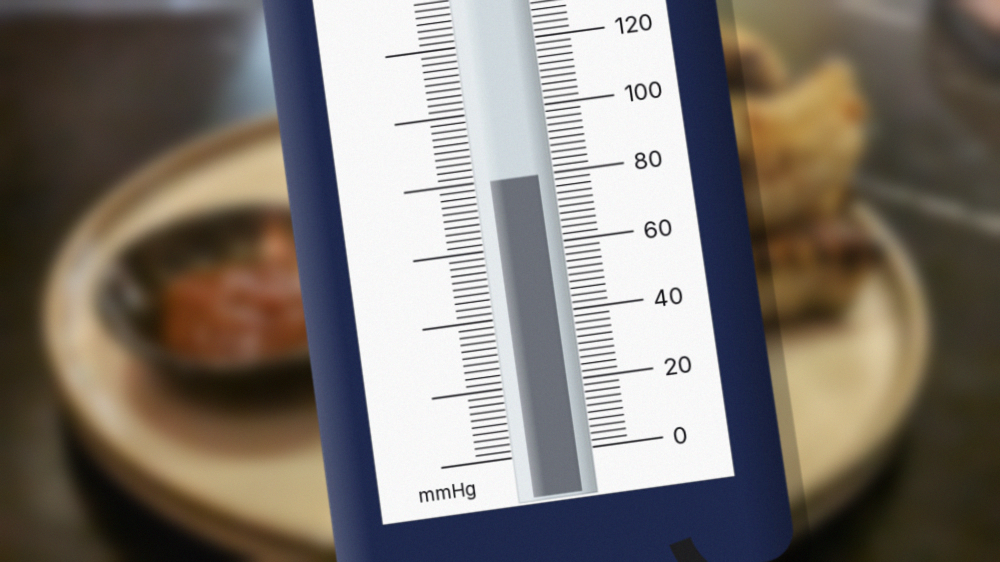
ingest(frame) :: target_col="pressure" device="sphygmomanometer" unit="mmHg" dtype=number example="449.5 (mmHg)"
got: 80 (mmHg)
